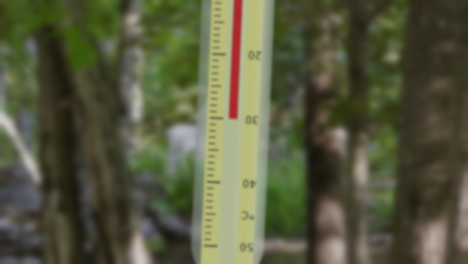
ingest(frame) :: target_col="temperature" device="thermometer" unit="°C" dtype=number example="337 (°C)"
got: 30 (°C)
